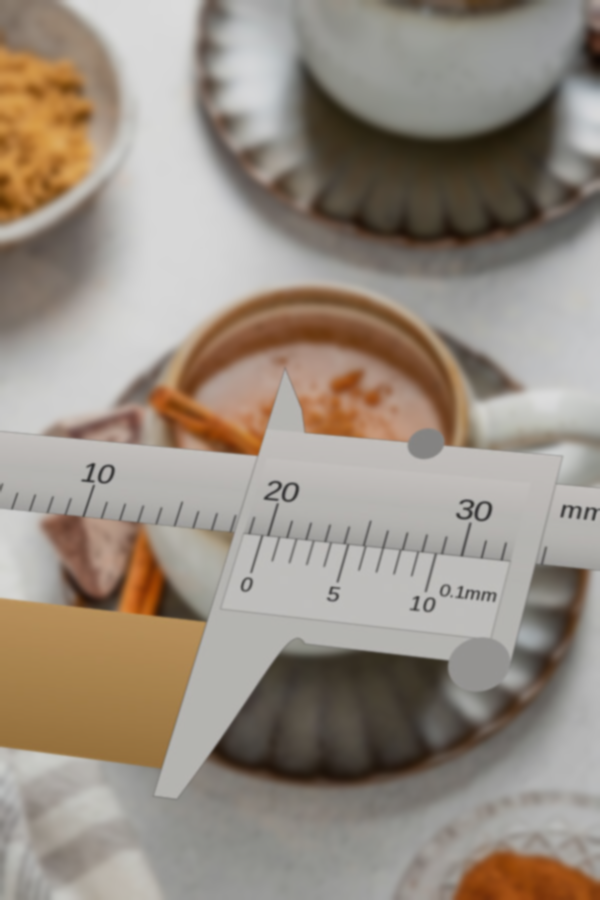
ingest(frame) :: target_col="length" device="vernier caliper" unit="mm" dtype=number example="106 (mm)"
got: 19.7 (mm)
